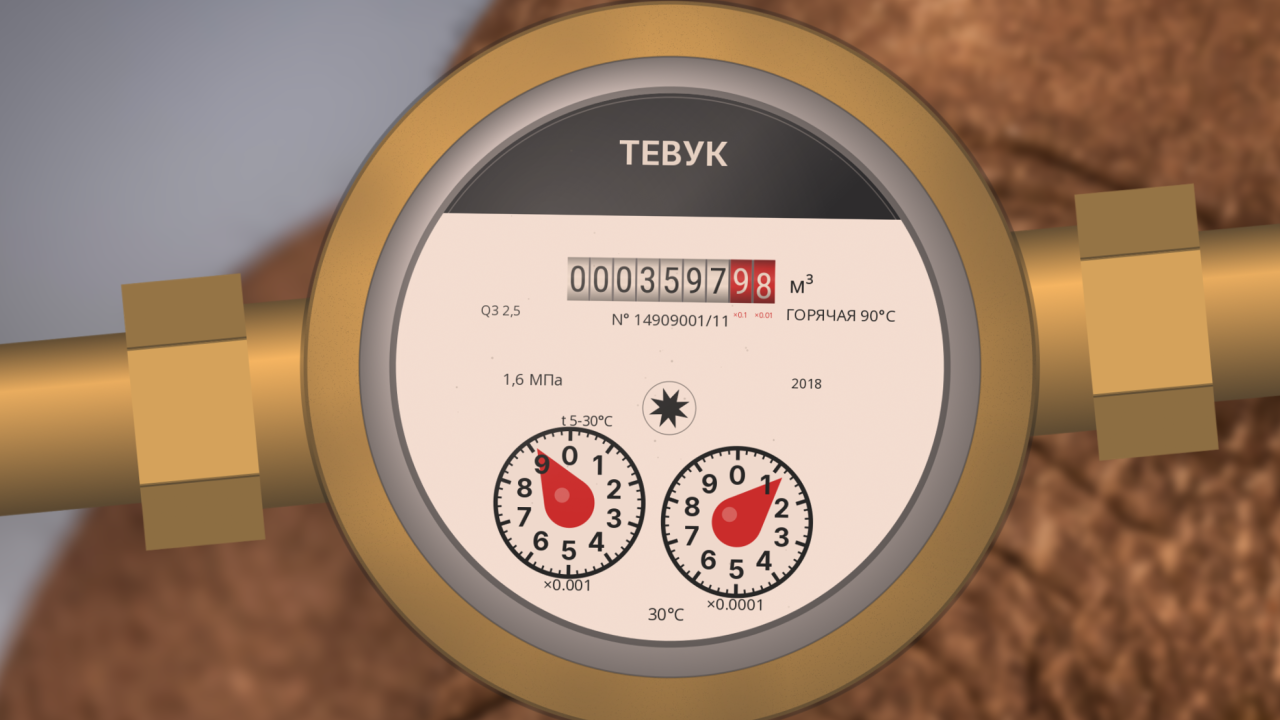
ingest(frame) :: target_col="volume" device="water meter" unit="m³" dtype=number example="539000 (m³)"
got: 3597.9791 (m³)
